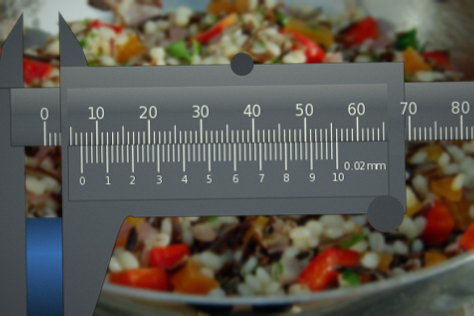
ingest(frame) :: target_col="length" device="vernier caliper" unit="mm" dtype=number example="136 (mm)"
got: 7.0 (mm)
